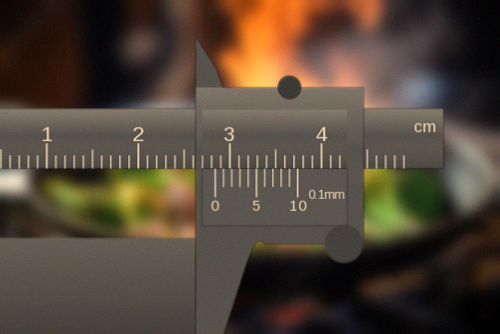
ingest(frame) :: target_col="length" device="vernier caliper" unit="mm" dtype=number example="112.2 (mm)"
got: 28.4 (mm)
